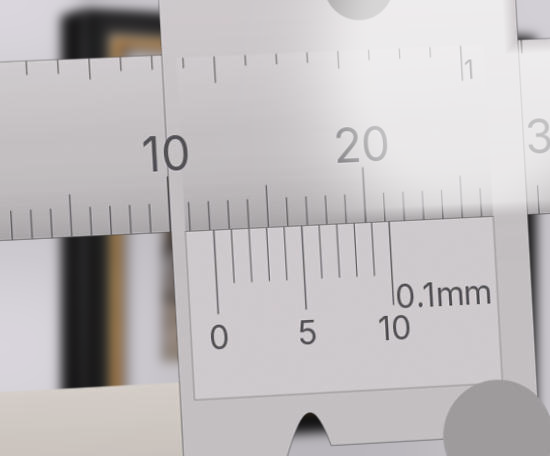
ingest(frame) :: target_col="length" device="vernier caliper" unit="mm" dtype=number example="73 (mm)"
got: 12.2 (mm)
